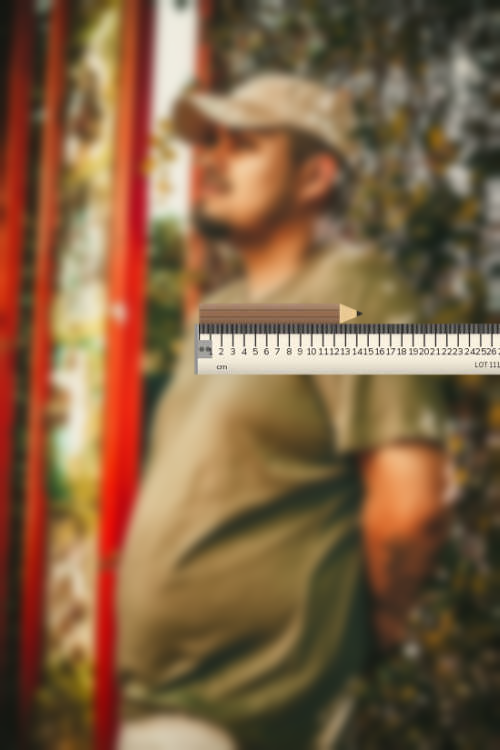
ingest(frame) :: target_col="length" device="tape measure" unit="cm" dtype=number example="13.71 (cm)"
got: 14.5 (cm)
